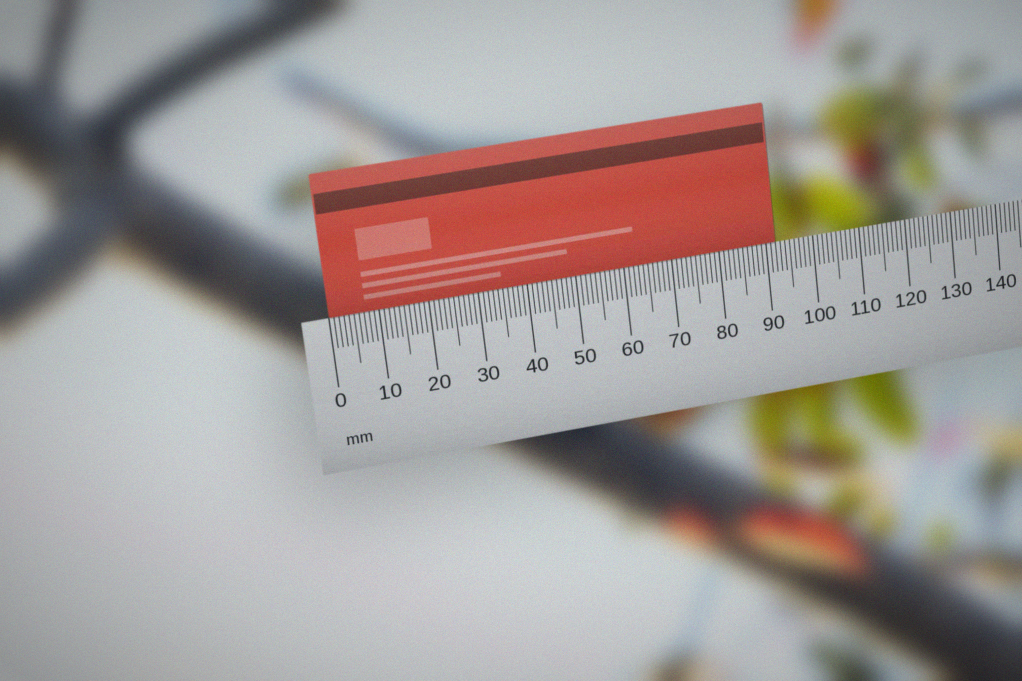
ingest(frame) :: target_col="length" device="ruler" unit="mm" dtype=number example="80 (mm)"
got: 92 (mm)
